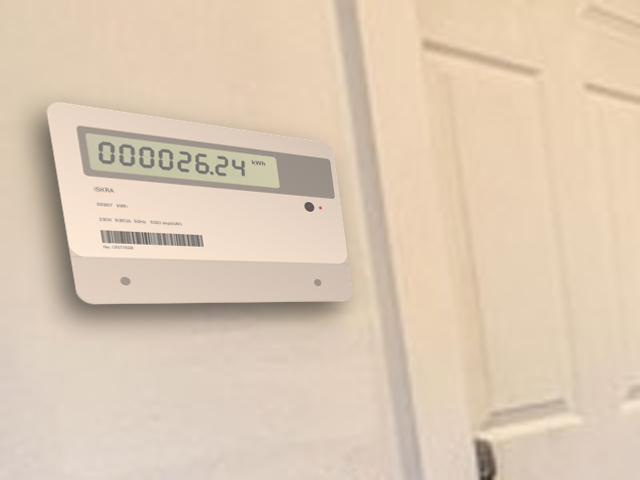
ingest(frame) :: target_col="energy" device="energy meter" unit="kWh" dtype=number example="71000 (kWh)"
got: 26.24 (kWh)
